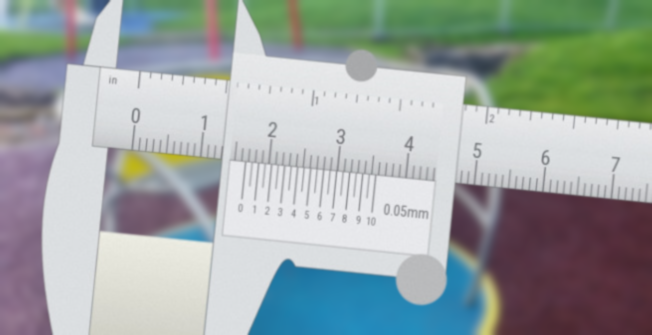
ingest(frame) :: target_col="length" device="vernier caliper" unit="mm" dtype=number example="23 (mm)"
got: 16.6 (mm)
